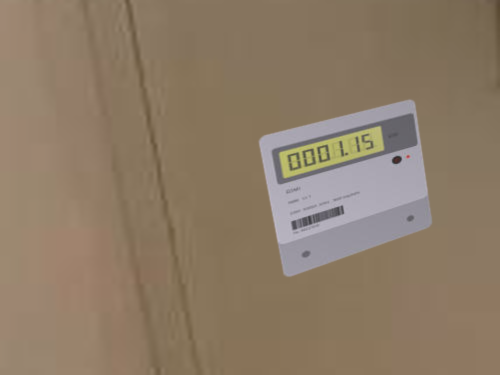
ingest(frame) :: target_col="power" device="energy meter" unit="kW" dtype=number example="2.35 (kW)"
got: 1.15 (kW)
